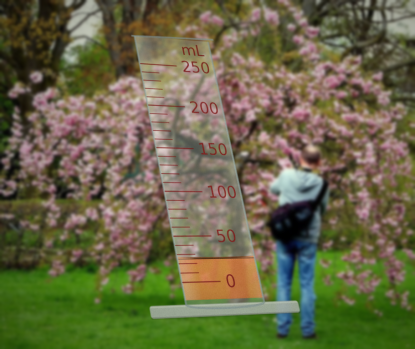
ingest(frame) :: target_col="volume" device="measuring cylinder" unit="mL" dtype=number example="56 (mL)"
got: 25 (mL)
